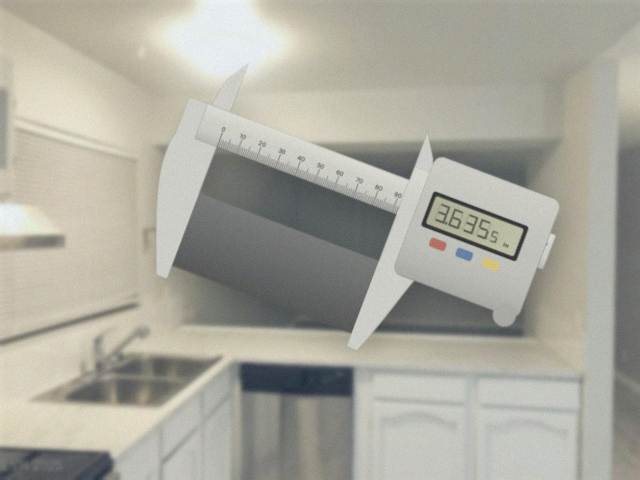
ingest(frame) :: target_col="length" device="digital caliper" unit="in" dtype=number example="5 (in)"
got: 3.6355 (in)
